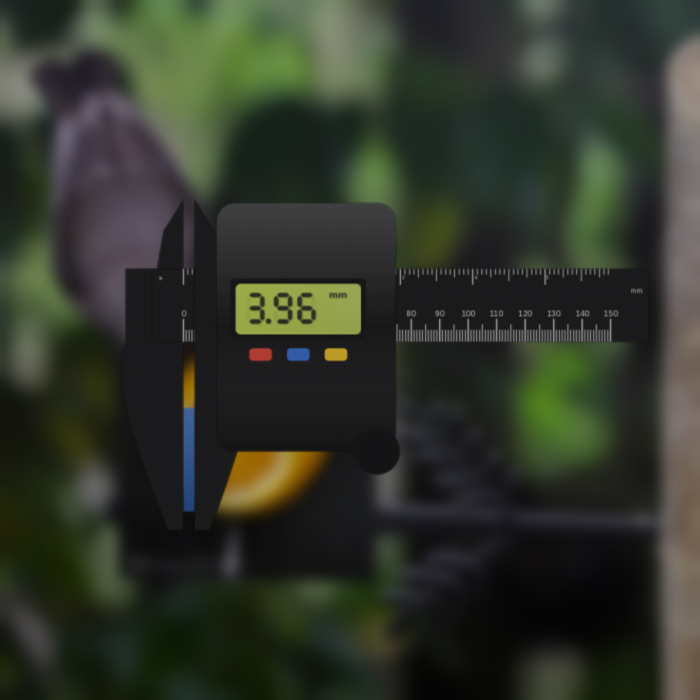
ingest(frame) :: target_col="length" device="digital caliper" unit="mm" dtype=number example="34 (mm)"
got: 3.96 (mm)
